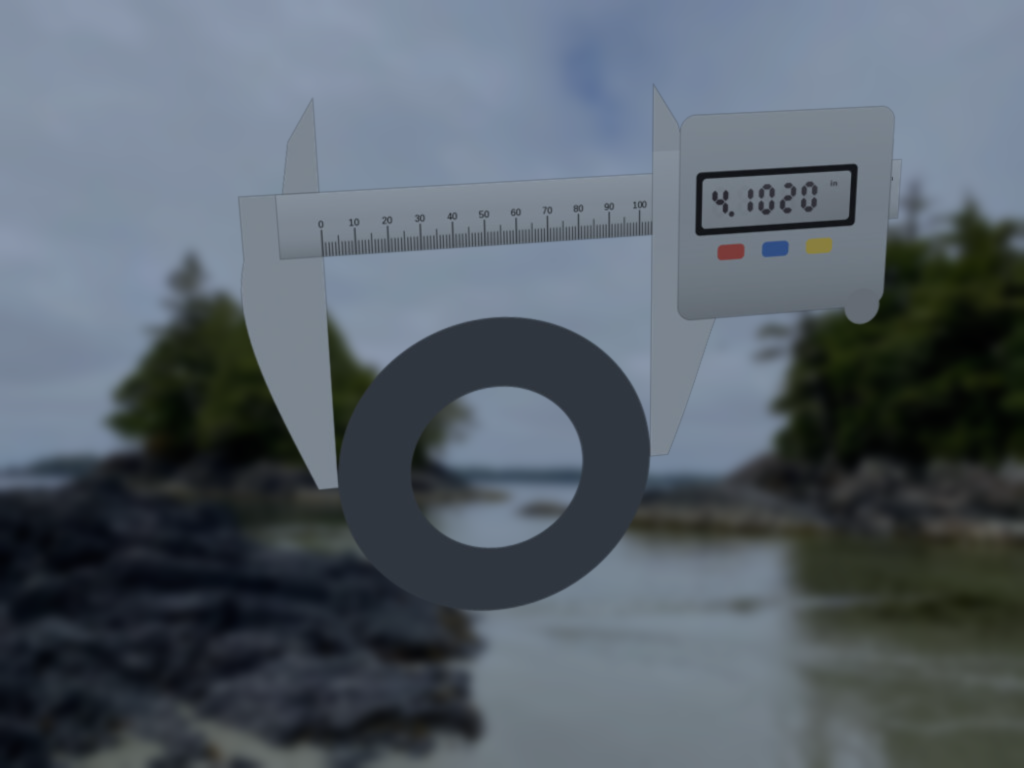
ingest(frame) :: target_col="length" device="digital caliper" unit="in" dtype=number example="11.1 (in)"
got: 4.1020 (in)
